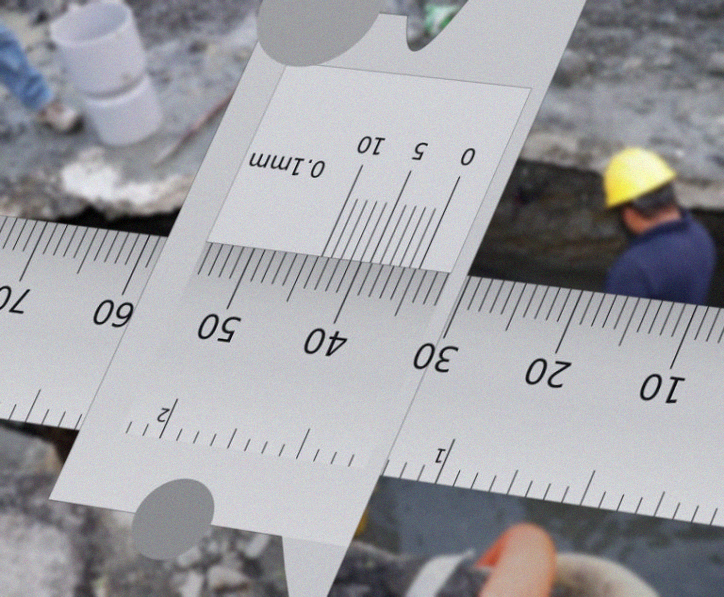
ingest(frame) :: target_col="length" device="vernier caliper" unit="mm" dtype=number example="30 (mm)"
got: 34.7 (mm)
